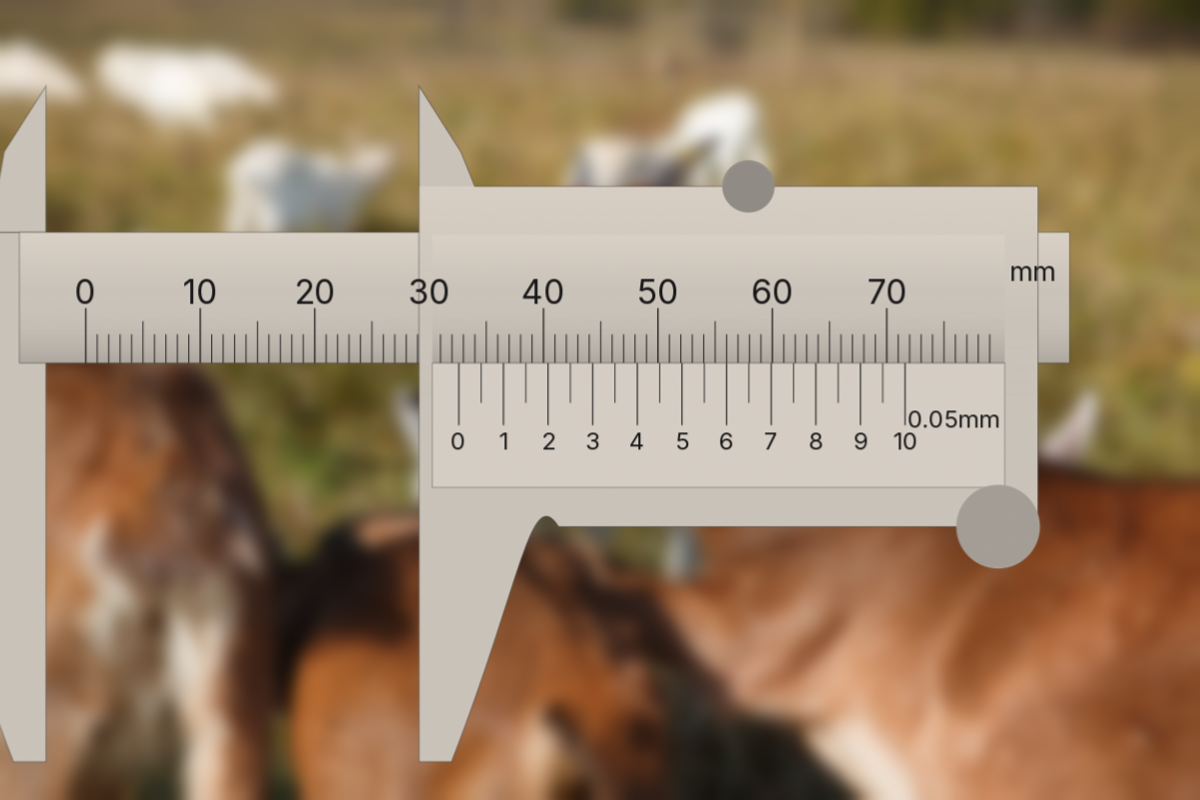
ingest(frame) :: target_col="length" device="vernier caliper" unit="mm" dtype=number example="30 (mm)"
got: 32.6 (mm)
